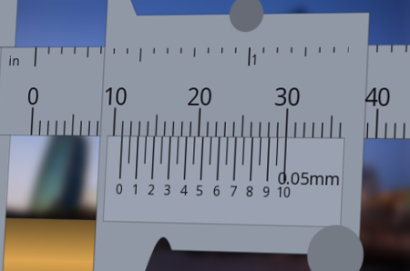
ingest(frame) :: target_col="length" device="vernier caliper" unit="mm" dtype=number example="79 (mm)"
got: 11.0 (mm)
